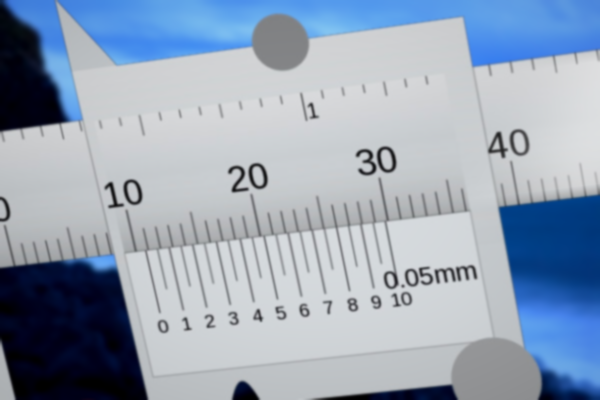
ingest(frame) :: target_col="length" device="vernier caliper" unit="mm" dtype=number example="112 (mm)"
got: 10.8 (mm)
